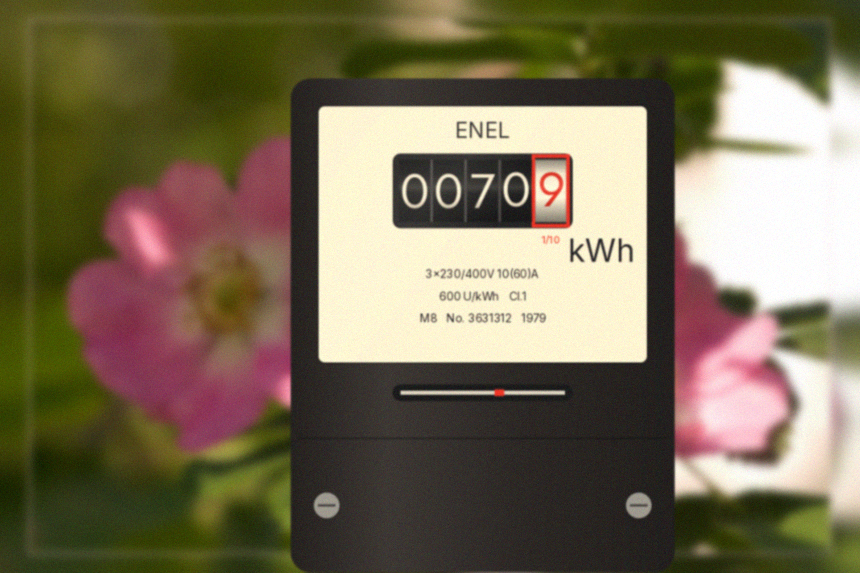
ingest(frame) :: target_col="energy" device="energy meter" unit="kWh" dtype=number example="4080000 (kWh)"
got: 70.9 (kWh)
